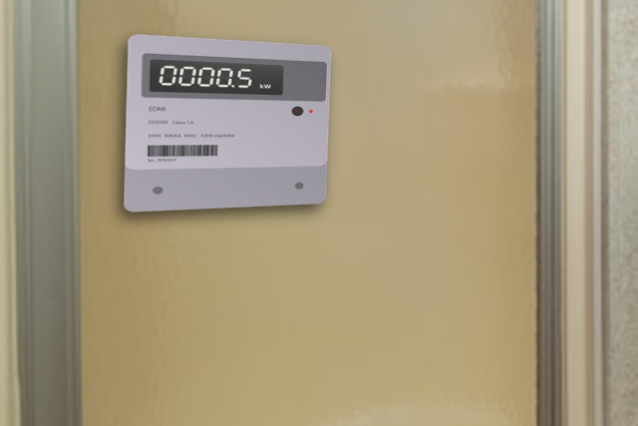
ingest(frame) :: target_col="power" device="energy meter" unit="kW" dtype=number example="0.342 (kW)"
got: 0.5 (kW)
